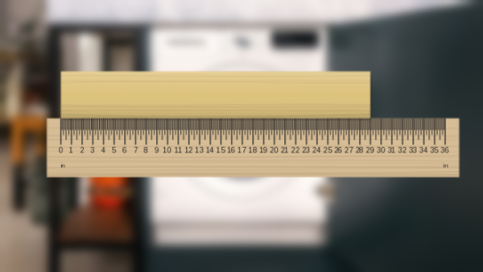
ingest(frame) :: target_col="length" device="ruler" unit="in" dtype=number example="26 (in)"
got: 29 (in)
